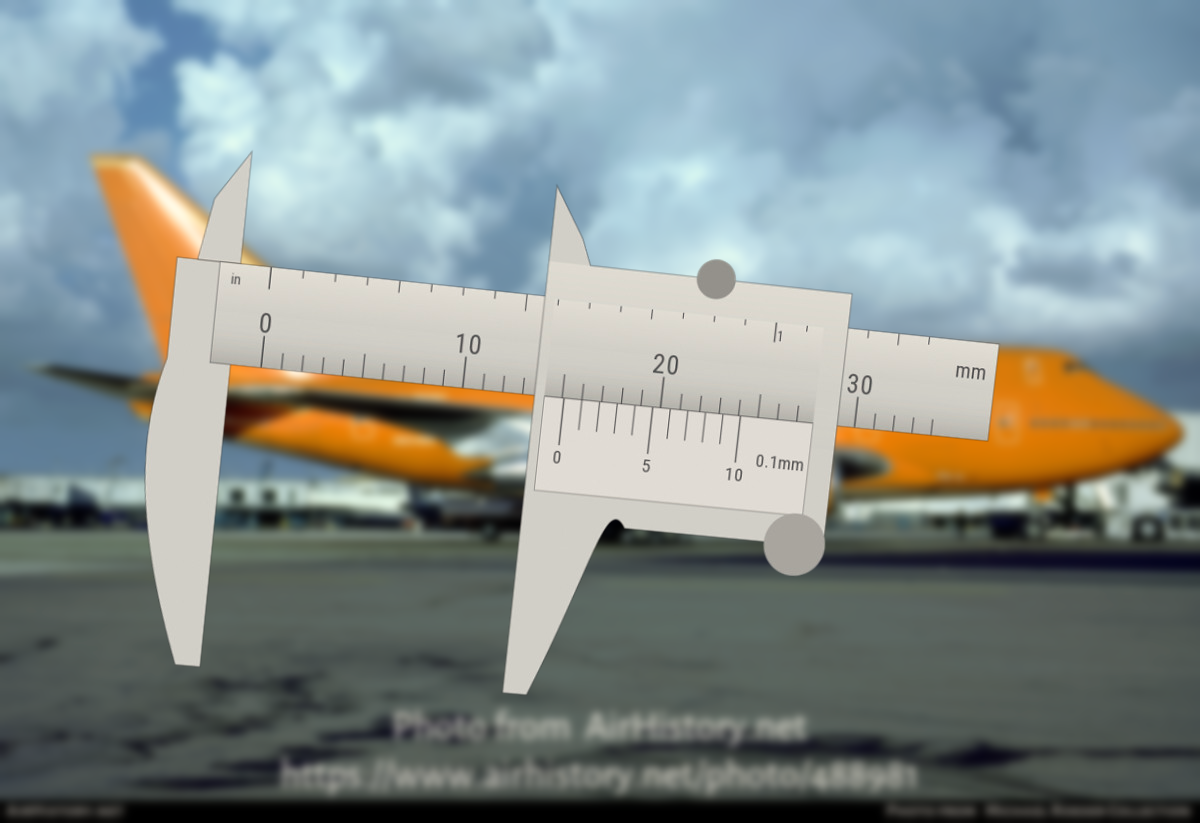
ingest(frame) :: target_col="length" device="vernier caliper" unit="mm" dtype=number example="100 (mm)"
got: 15.1 (mm)
